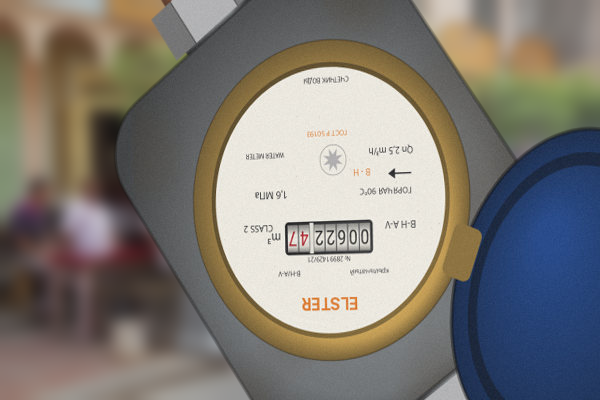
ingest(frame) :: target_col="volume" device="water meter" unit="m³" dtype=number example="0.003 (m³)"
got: 622.47 (m³)
